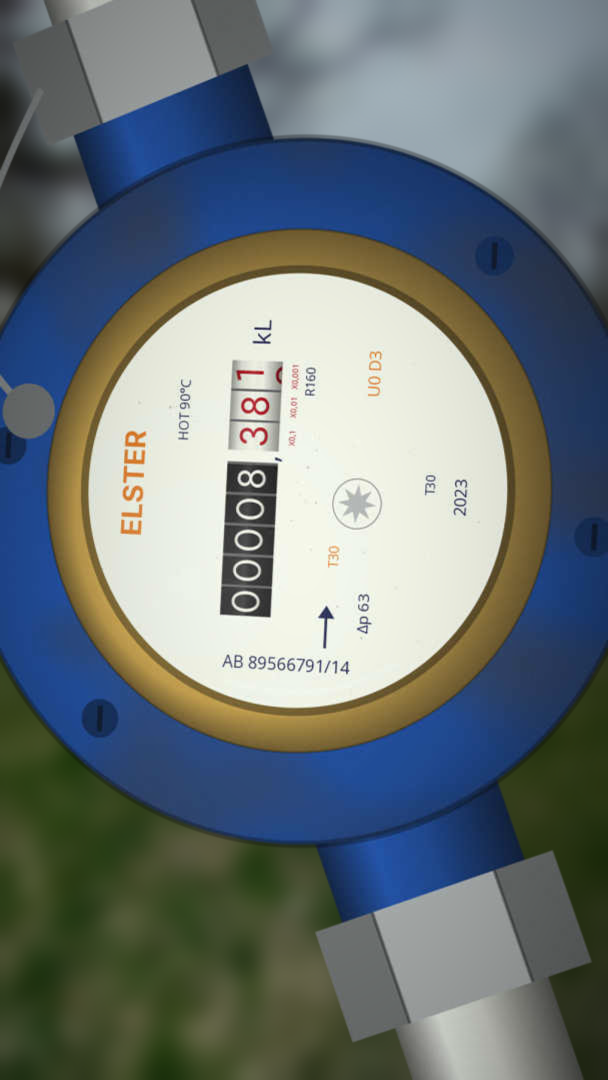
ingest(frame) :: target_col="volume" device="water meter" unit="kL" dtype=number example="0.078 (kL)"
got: 8.381 (kL)
